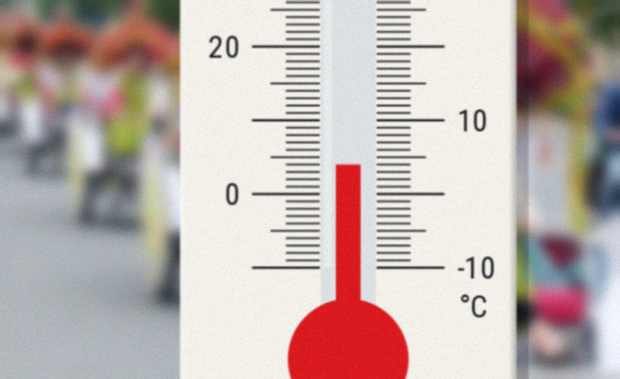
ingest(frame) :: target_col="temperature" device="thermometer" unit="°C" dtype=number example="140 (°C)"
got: 4 (°C)
